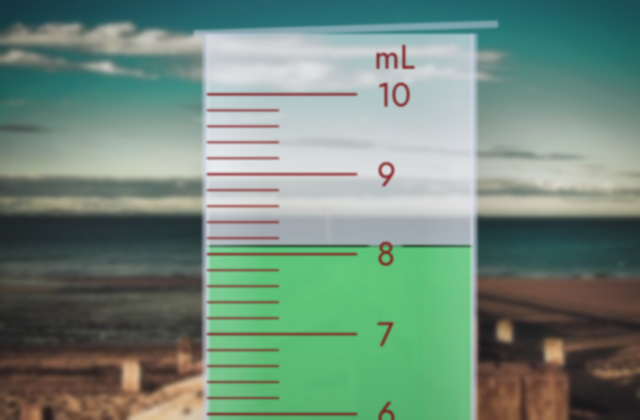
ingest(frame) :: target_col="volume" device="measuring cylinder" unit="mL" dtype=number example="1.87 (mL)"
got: 8.1 (mL)
